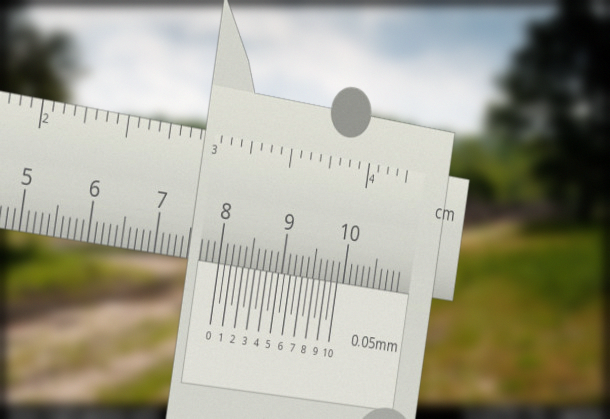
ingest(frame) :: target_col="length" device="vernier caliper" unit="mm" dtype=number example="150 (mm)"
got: 80.0 (mm)
